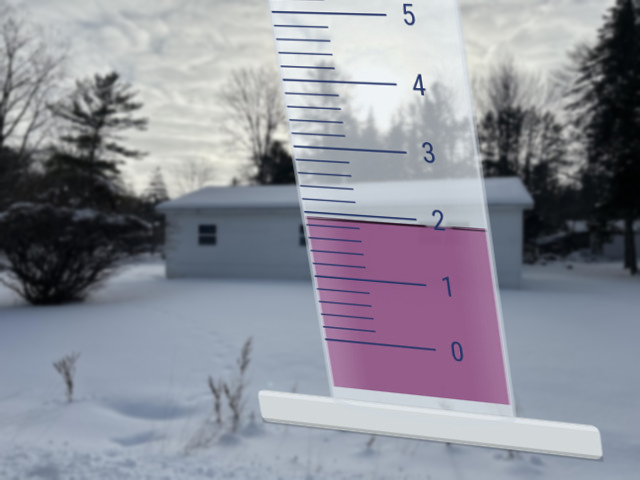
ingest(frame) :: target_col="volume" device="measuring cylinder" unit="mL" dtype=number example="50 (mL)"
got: 1.9 (mL)
